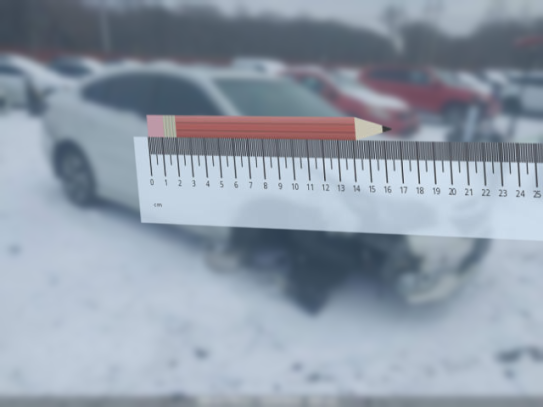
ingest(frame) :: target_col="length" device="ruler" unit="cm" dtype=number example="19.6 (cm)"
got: 16.5 (cm)
